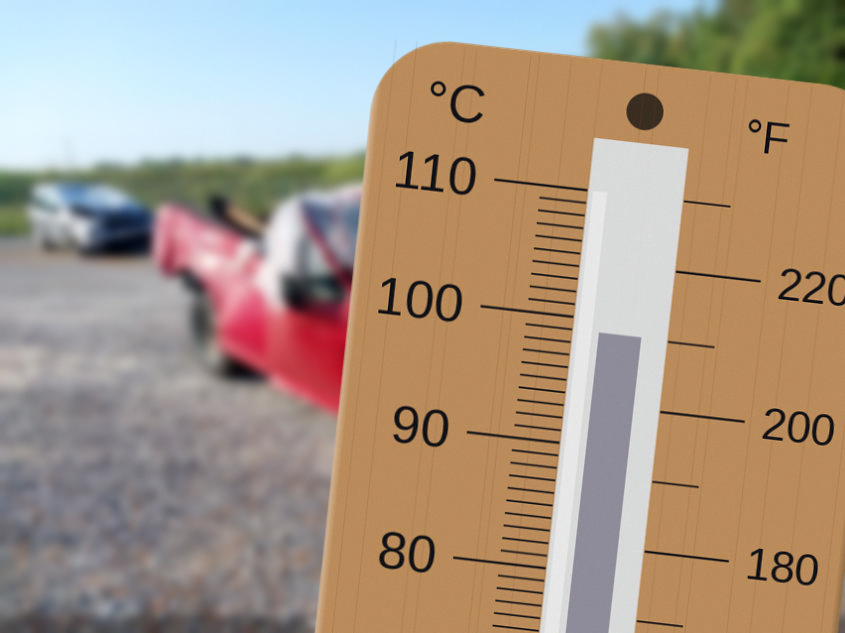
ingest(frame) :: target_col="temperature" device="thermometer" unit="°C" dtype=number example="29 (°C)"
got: 99 (°C)
